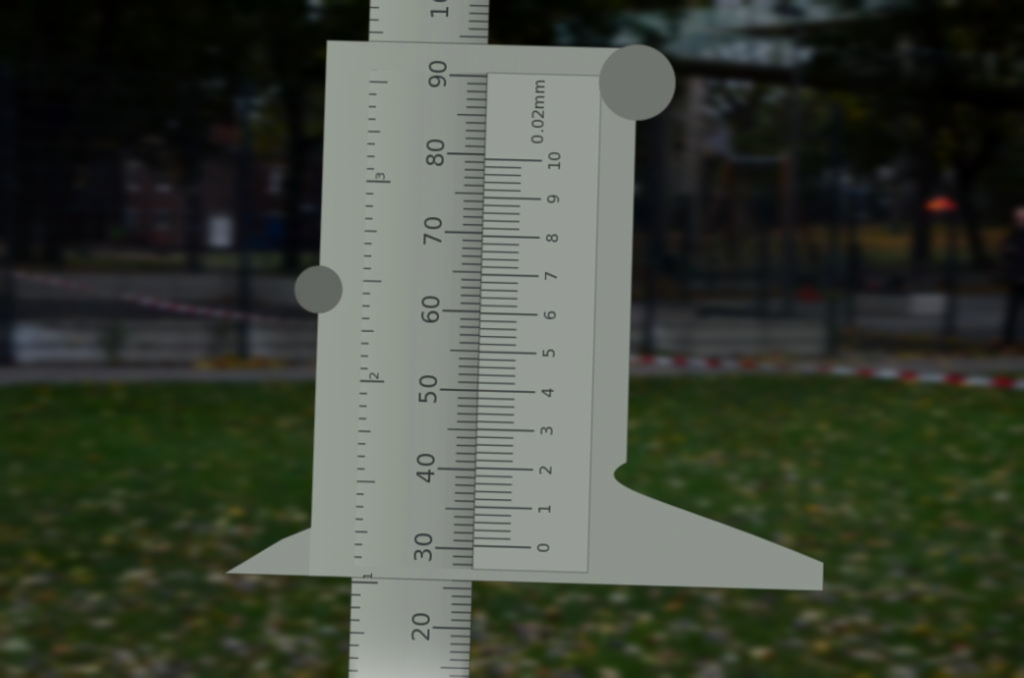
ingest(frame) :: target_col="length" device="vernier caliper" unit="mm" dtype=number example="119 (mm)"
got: 30.4 (mm)
